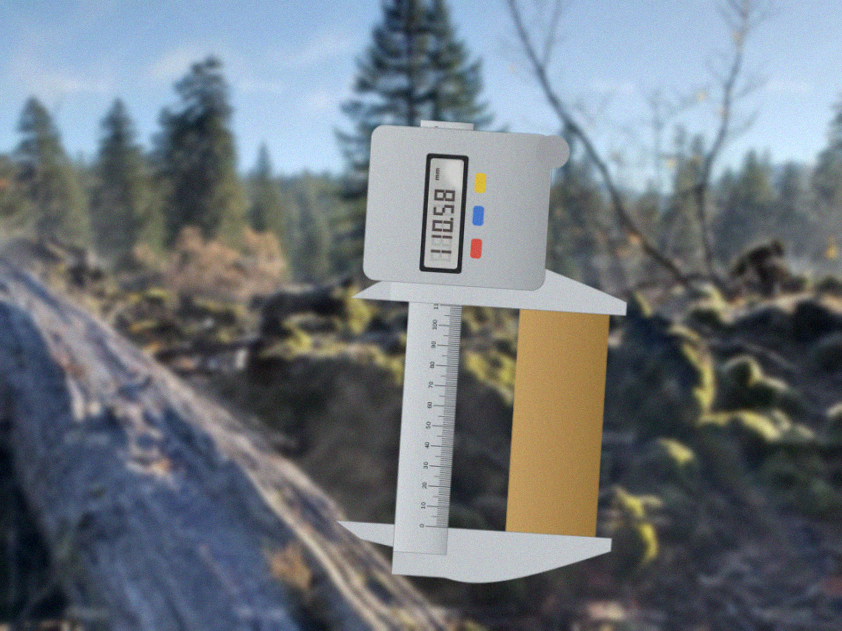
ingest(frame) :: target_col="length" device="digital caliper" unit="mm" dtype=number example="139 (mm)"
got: 110.58 (mm)
